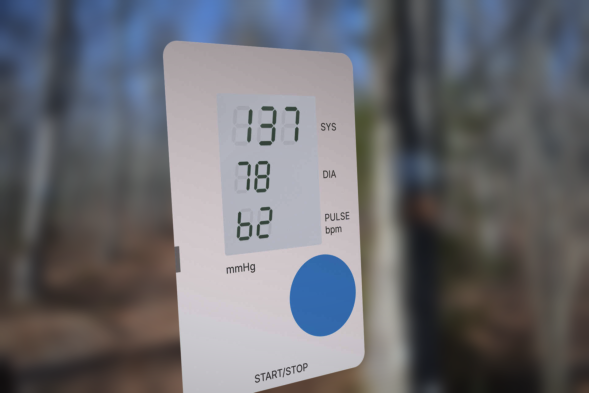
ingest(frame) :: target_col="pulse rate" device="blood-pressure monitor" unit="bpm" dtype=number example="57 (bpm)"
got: 62 (bpm)
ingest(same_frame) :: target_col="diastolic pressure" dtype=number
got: 78 (mmHg)
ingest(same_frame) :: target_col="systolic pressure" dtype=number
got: 137 (mmHg)
